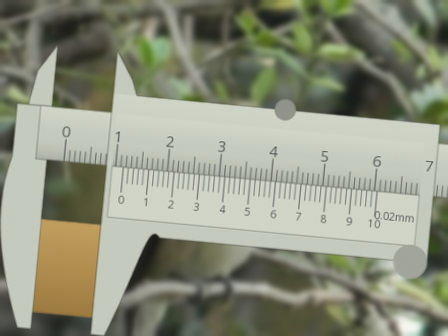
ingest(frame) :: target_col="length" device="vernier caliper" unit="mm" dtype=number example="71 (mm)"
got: 11.5 (mm)
